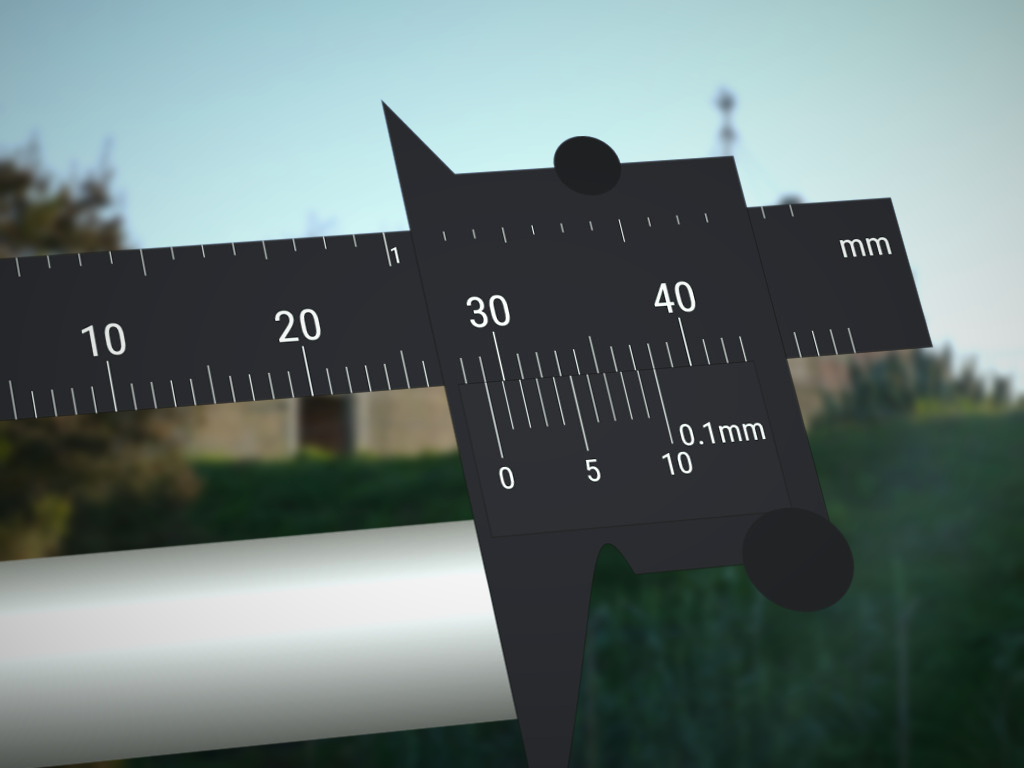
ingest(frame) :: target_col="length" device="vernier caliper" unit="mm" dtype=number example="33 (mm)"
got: 29.0 (mm)
